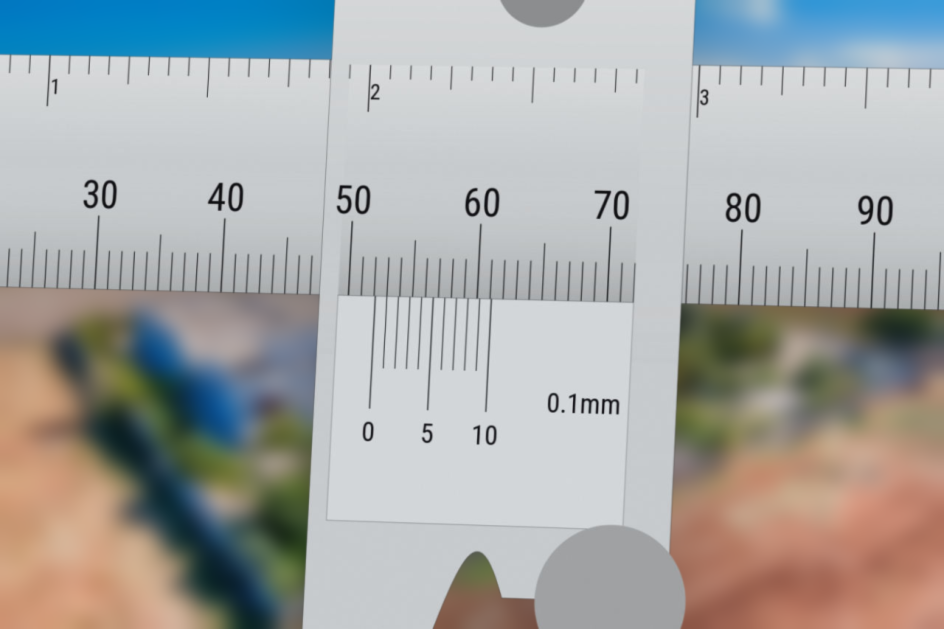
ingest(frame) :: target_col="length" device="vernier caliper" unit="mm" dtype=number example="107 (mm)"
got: 52.1 (mm)
